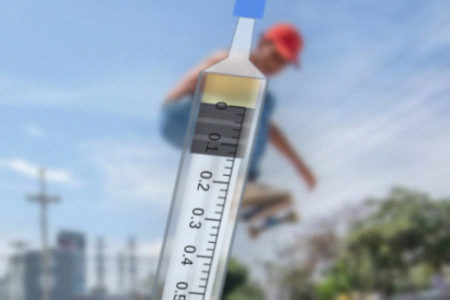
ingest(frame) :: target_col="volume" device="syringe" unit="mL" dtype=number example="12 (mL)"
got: 0 (mL)
